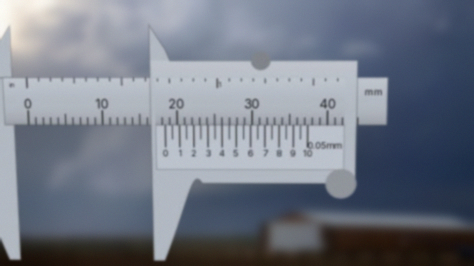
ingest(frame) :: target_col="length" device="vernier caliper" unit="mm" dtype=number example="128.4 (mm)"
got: 18.4 (mm)
